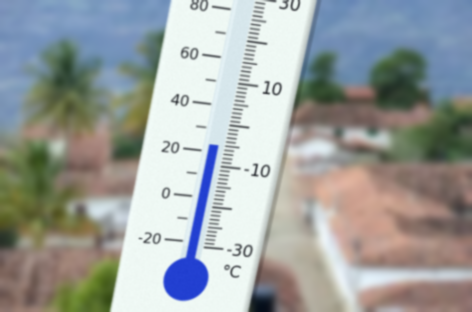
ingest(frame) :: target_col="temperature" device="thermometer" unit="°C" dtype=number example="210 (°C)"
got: -5 (°C)
